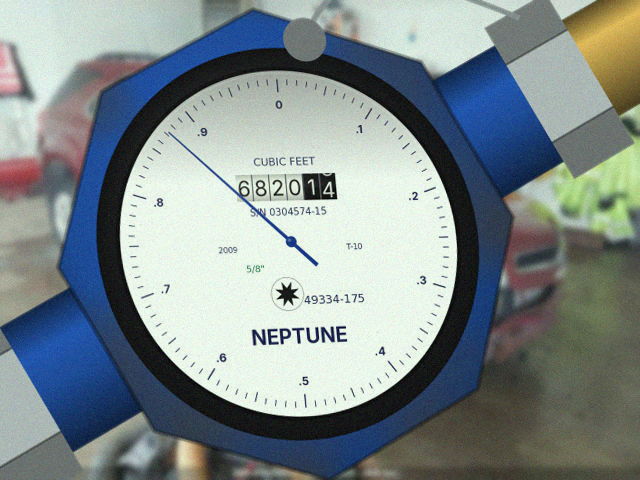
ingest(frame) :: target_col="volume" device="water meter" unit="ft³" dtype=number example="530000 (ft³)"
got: 682013.87 (ft³)
